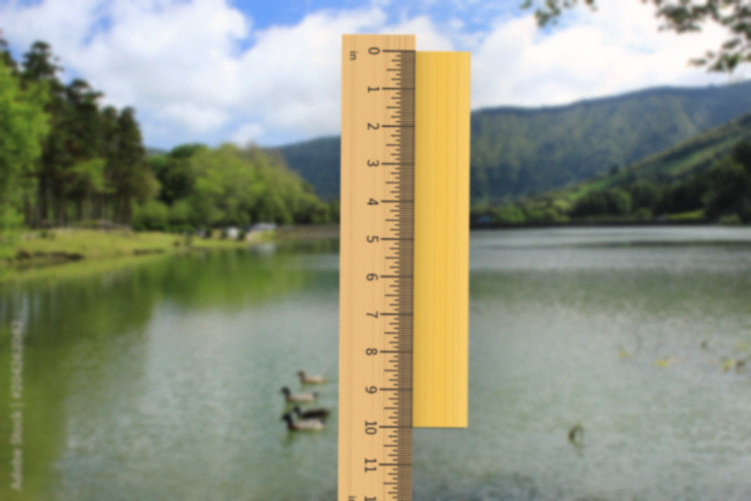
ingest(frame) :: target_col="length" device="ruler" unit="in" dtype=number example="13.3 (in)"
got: 10 (in)
